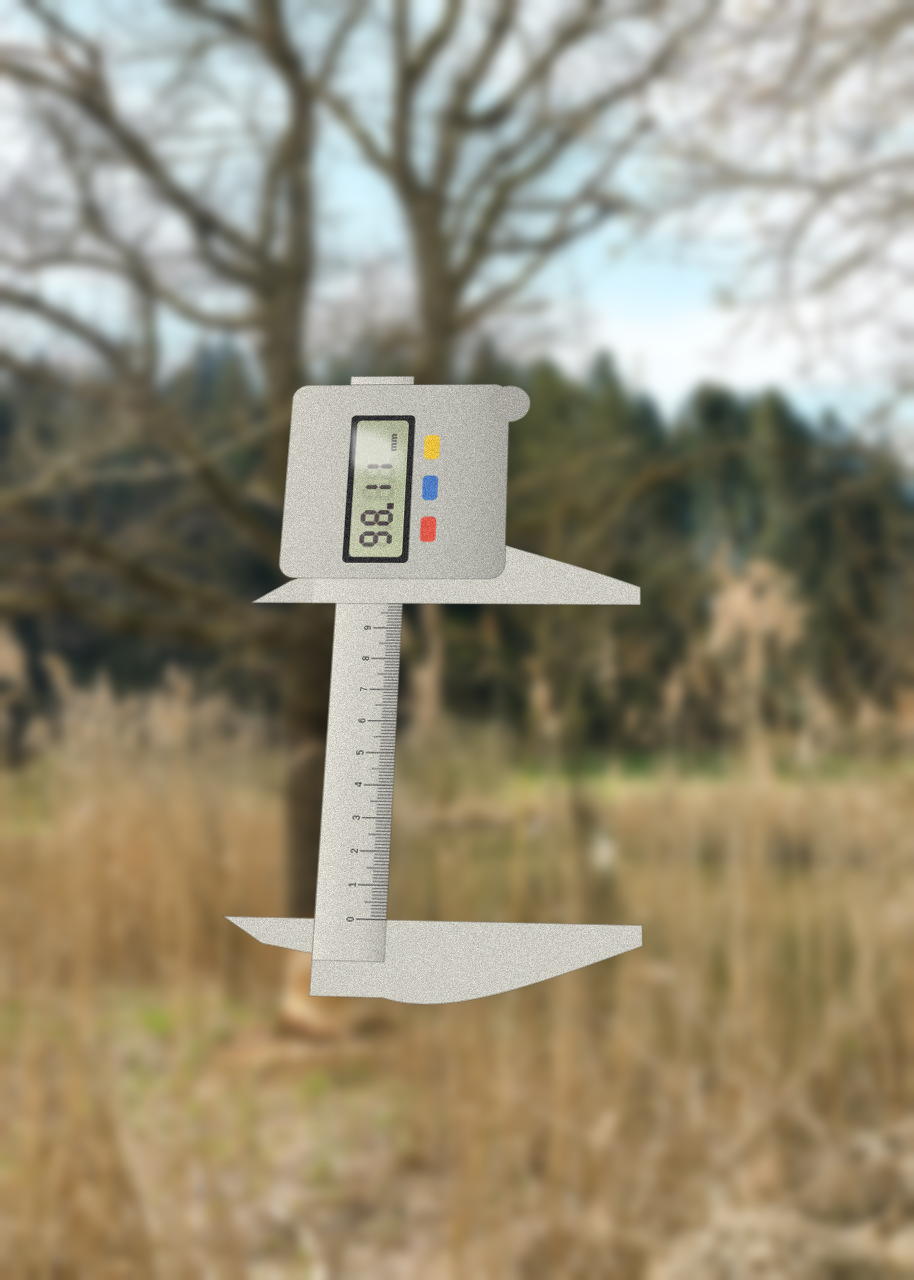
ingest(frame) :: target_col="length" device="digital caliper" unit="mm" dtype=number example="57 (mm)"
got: 98.11 (mm)
